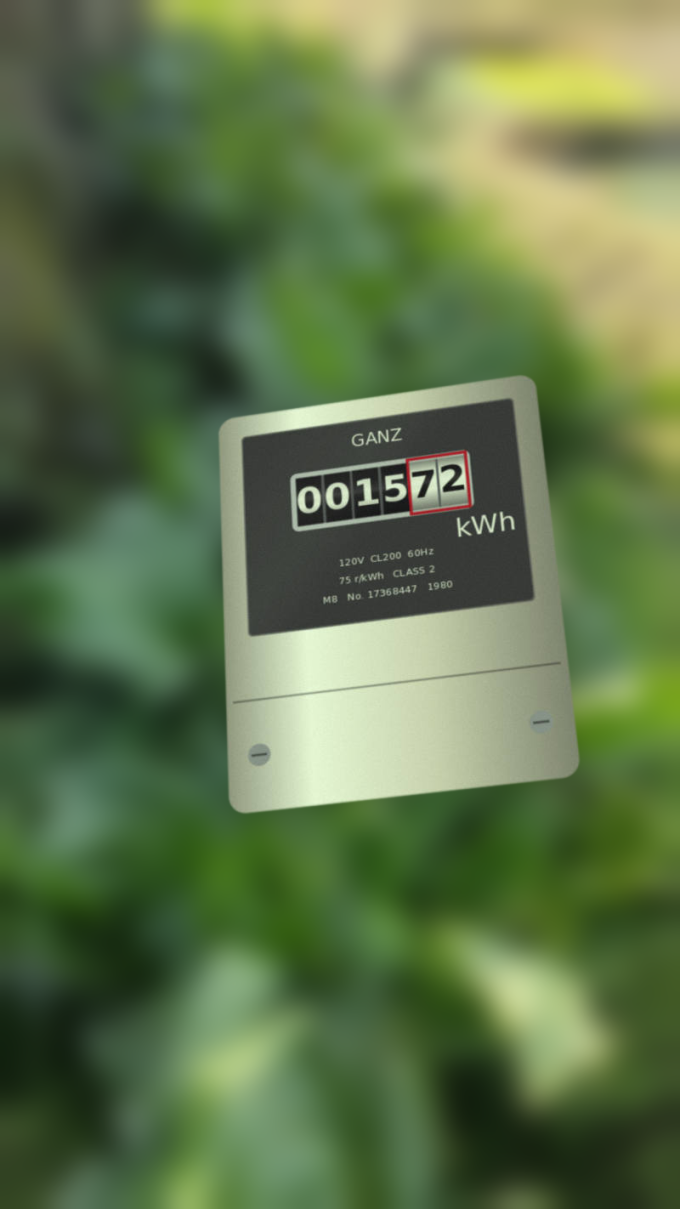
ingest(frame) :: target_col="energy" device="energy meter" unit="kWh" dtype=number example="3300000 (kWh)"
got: 15.72 (kWh)
